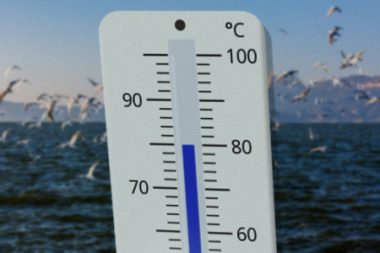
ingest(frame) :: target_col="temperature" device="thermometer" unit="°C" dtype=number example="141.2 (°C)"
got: 80 (°C)
